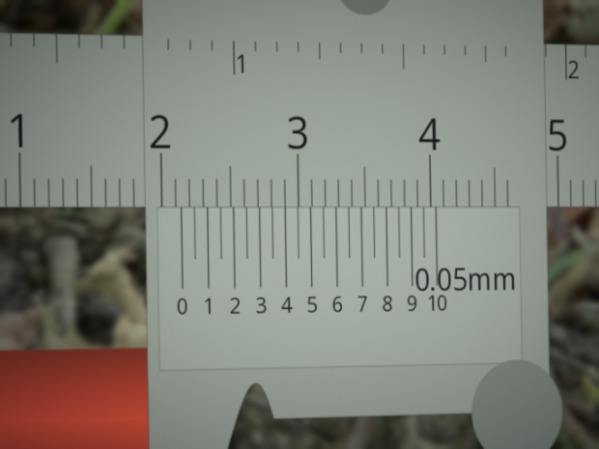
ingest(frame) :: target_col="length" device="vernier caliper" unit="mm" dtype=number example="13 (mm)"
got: 21.4 (mm)
